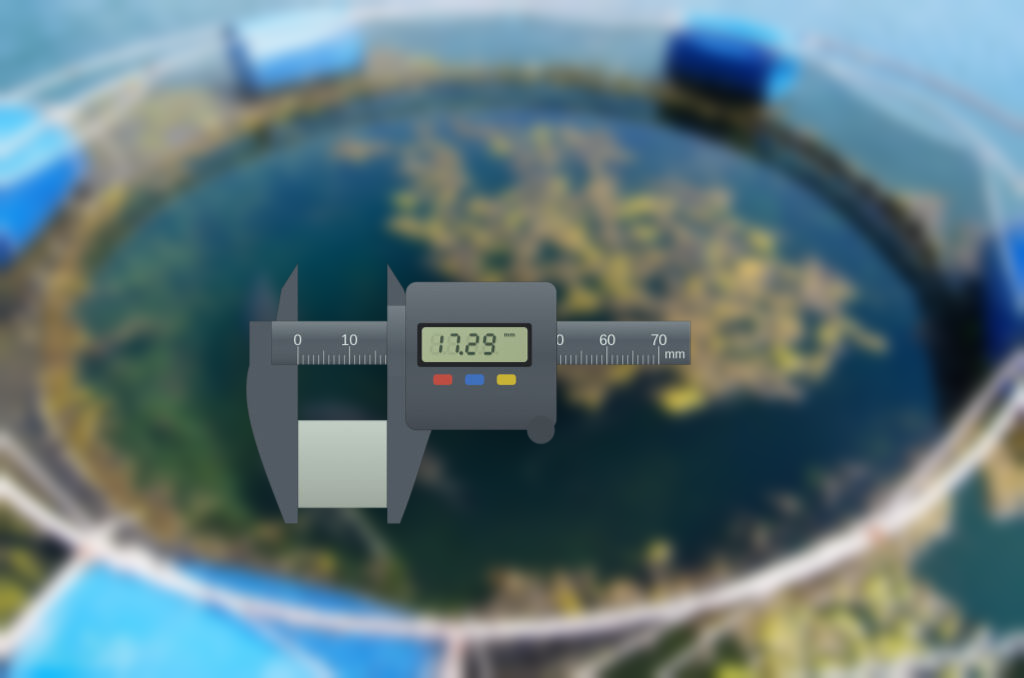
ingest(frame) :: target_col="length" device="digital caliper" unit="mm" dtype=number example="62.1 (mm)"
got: 17.29 (mm)
